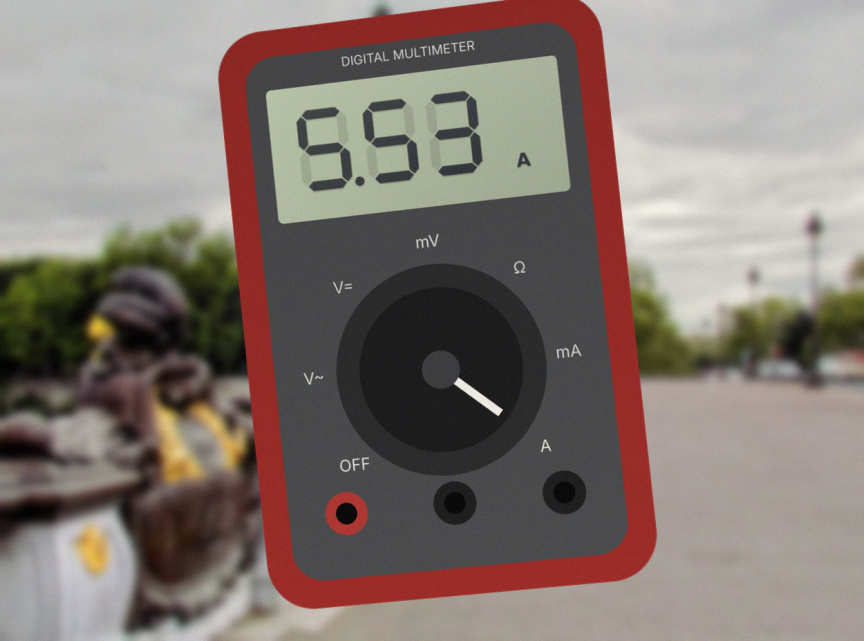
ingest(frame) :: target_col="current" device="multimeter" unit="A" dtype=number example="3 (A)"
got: 5.53 (A)
